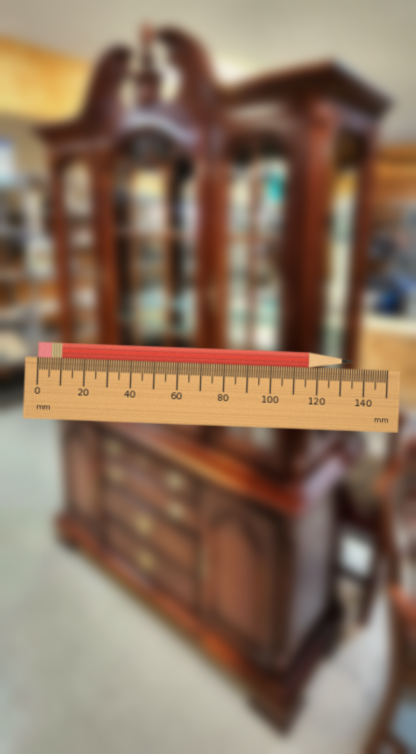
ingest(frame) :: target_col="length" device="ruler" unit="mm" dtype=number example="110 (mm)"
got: 135 (mm)
